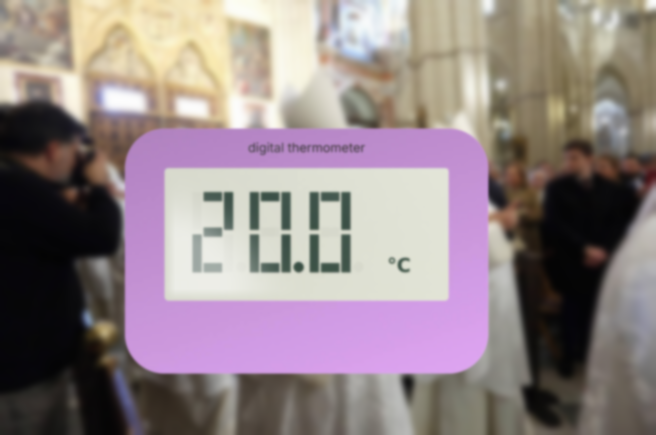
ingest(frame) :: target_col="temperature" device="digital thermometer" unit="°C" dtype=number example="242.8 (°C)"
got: 20.0 (°C)
